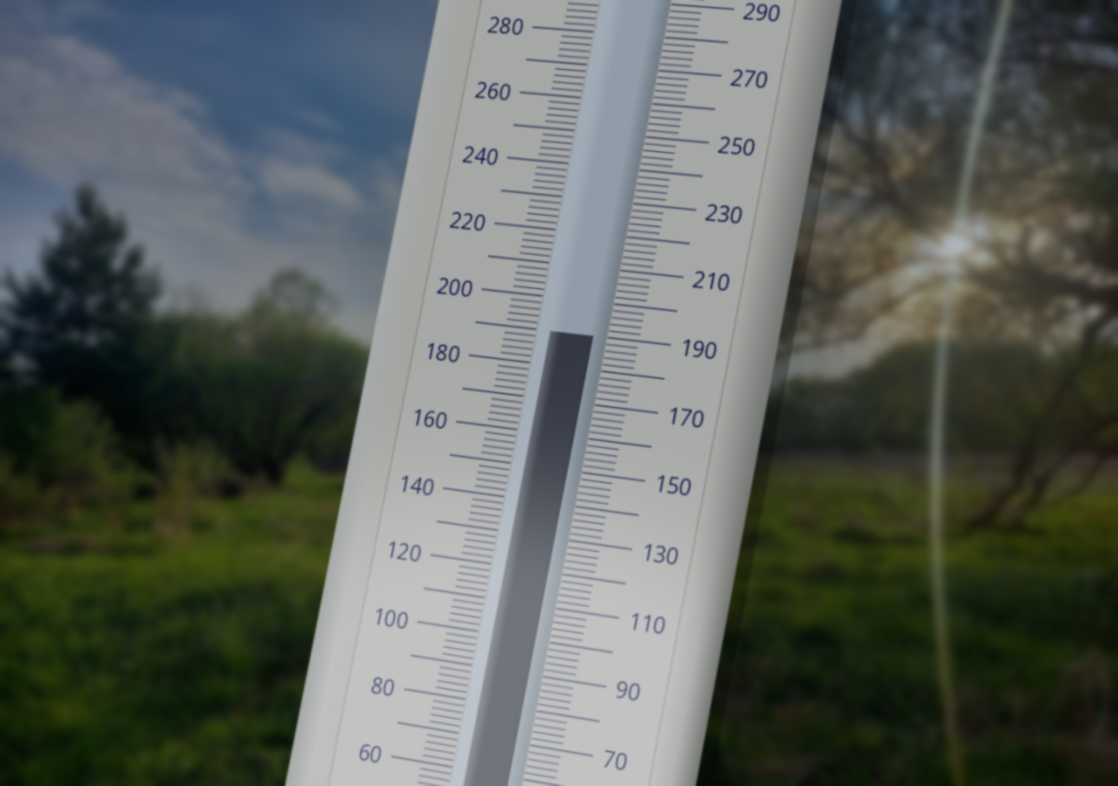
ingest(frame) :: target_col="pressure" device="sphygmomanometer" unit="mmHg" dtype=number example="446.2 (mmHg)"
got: 190 (mmHg)
